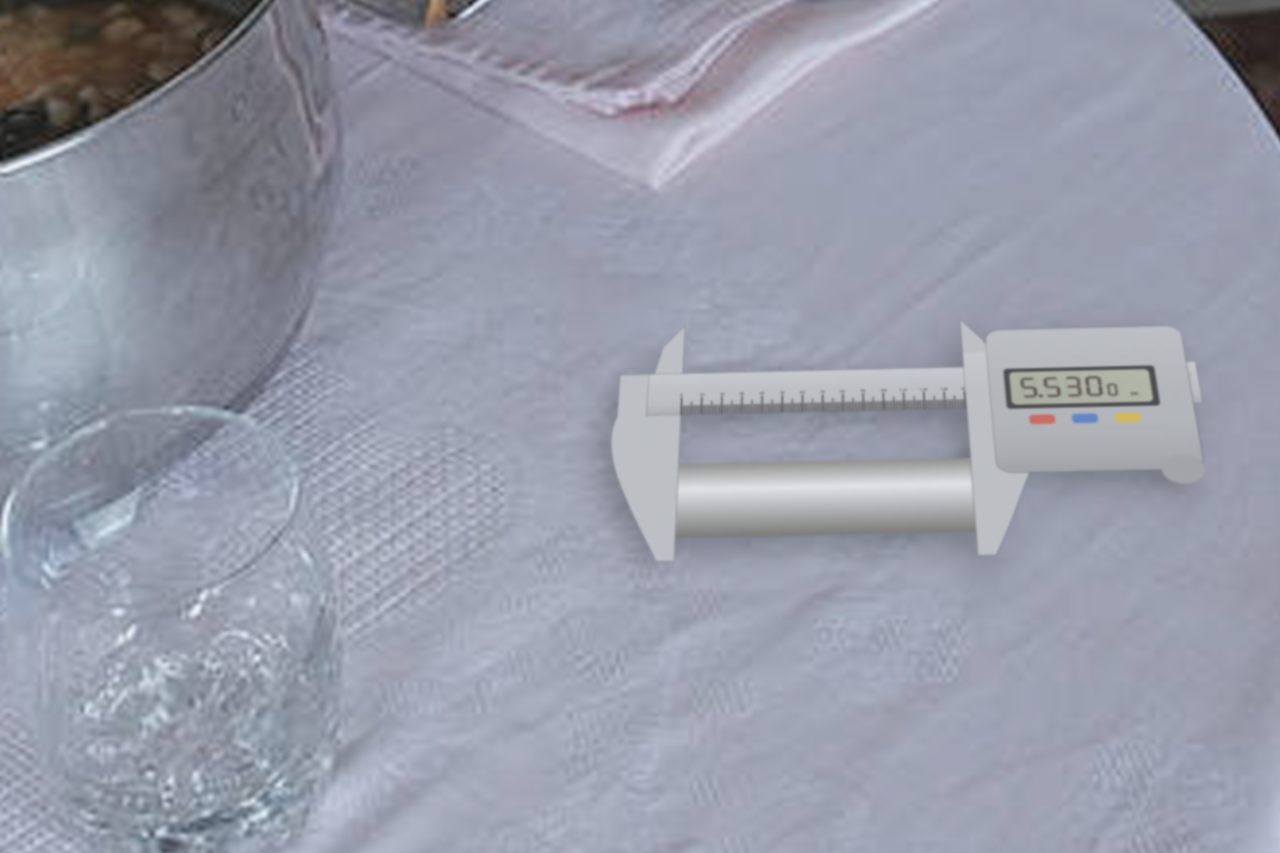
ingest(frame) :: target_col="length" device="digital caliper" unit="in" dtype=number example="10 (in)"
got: 5.5300 (in)
